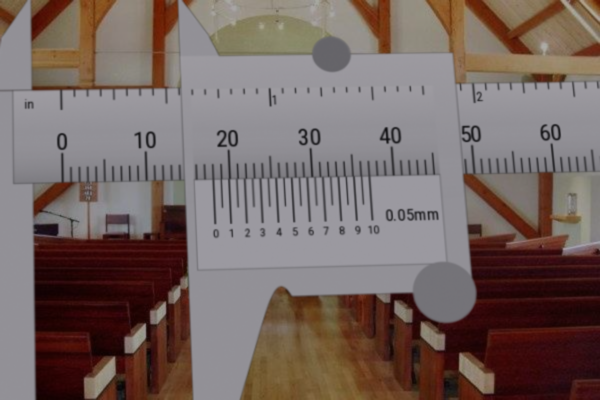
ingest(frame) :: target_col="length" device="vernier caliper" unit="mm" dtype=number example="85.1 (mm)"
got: 18.0 (mm)
